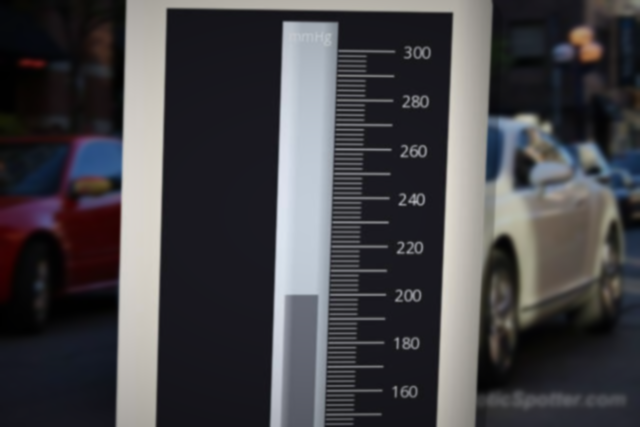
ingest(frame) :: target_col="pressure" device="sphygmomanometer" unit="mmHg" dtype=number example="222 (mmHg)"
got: 200 (mmHg)
